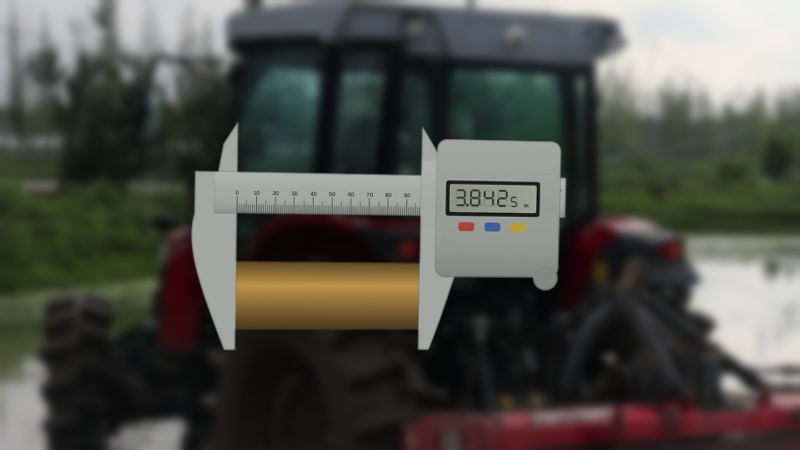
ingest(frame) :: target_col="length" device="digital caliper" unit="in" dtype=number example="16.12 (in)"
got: 3.8425 (in)
